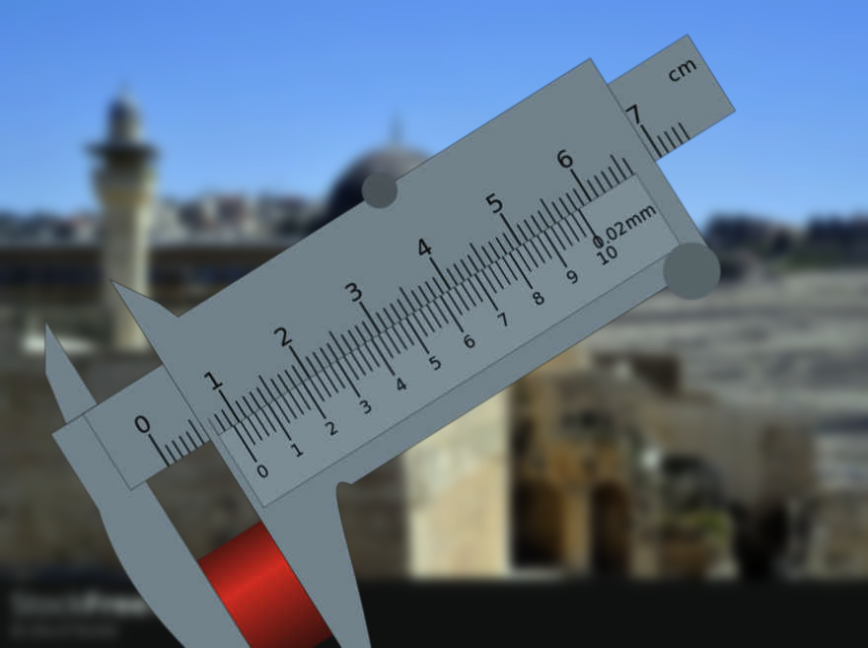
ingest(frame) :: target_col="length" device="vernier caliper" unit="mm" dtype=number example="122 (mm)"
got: 9.2 (mm)
